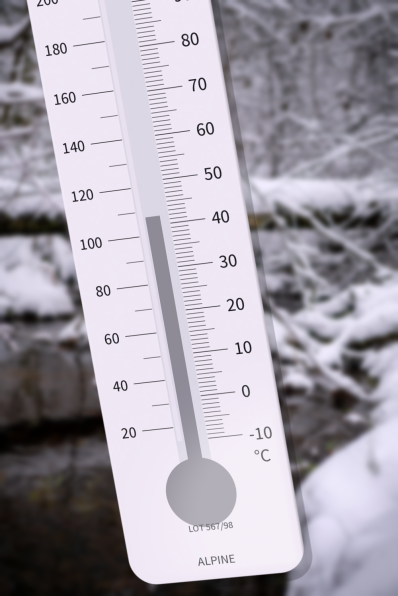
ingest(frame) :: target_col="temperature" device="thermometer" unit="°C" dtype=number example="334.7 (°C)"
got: 42 (°C)
